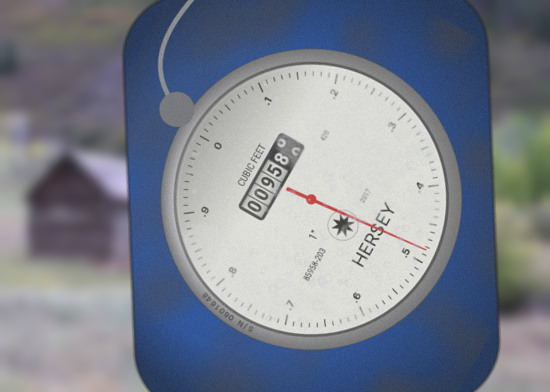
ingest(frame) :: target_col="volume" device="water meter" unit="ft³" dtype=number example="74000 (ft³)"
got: 9588.48 (ft³)
